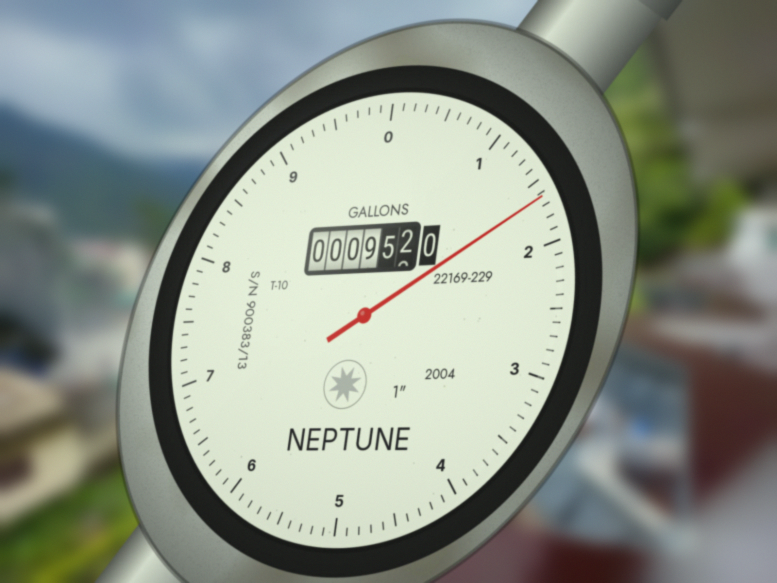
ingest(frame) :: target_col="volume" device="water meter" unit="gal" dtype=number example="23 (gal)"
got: 9521.6 (gal)
